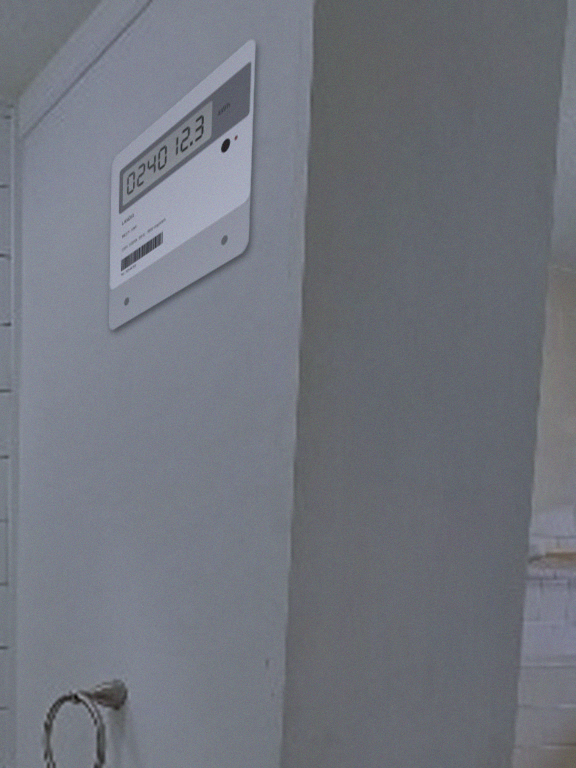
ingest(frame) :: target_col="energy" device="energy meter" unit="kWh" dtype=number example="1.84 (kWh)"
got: 24012.3 (kWh)
